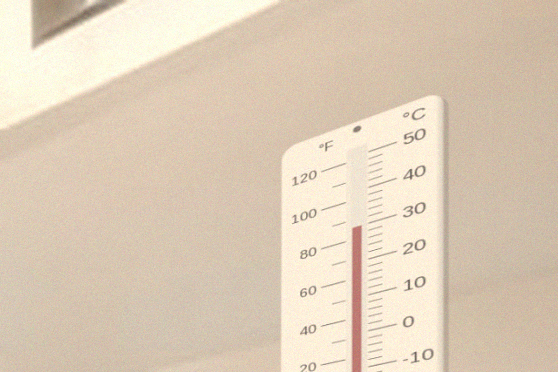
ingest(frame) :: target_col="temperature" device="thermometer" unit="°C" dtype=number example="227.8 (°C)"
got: 30 (°C)
